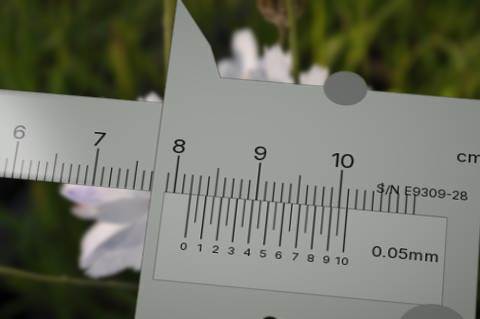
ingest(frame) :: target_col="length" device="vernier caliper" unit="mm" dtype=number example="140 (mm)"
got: 82.0 (mm)
